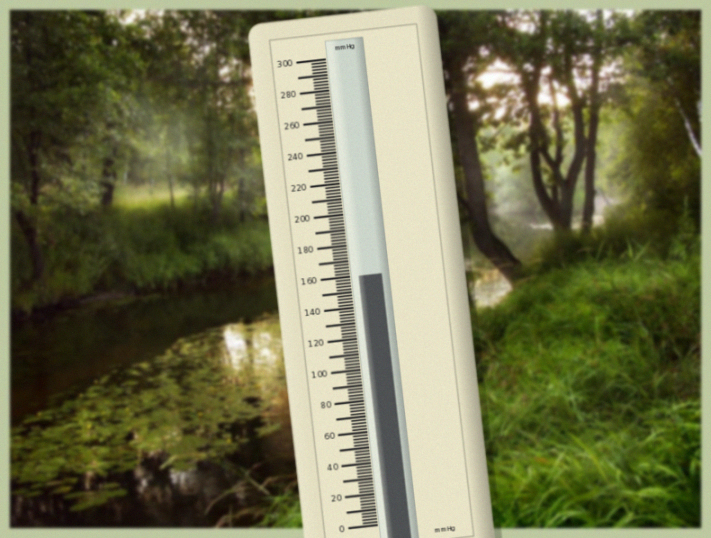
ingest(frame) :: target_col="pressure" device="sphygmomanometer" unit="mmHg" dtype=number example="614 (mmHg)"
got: 160 (mmHg)
